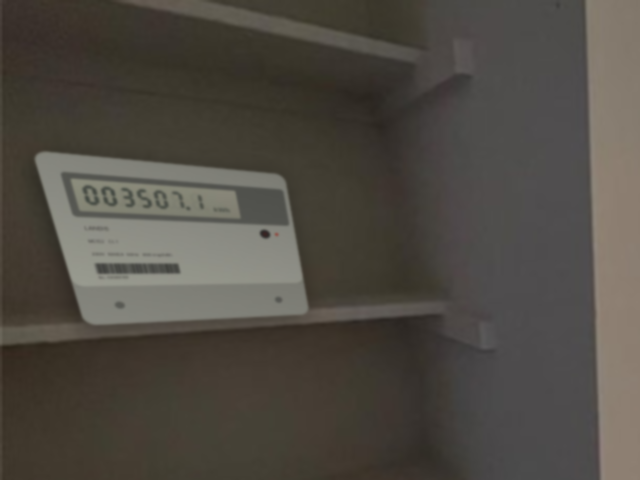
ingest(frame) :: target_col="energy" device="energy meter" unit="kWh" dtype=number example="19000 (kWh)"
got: 3507.1 (kWh)
